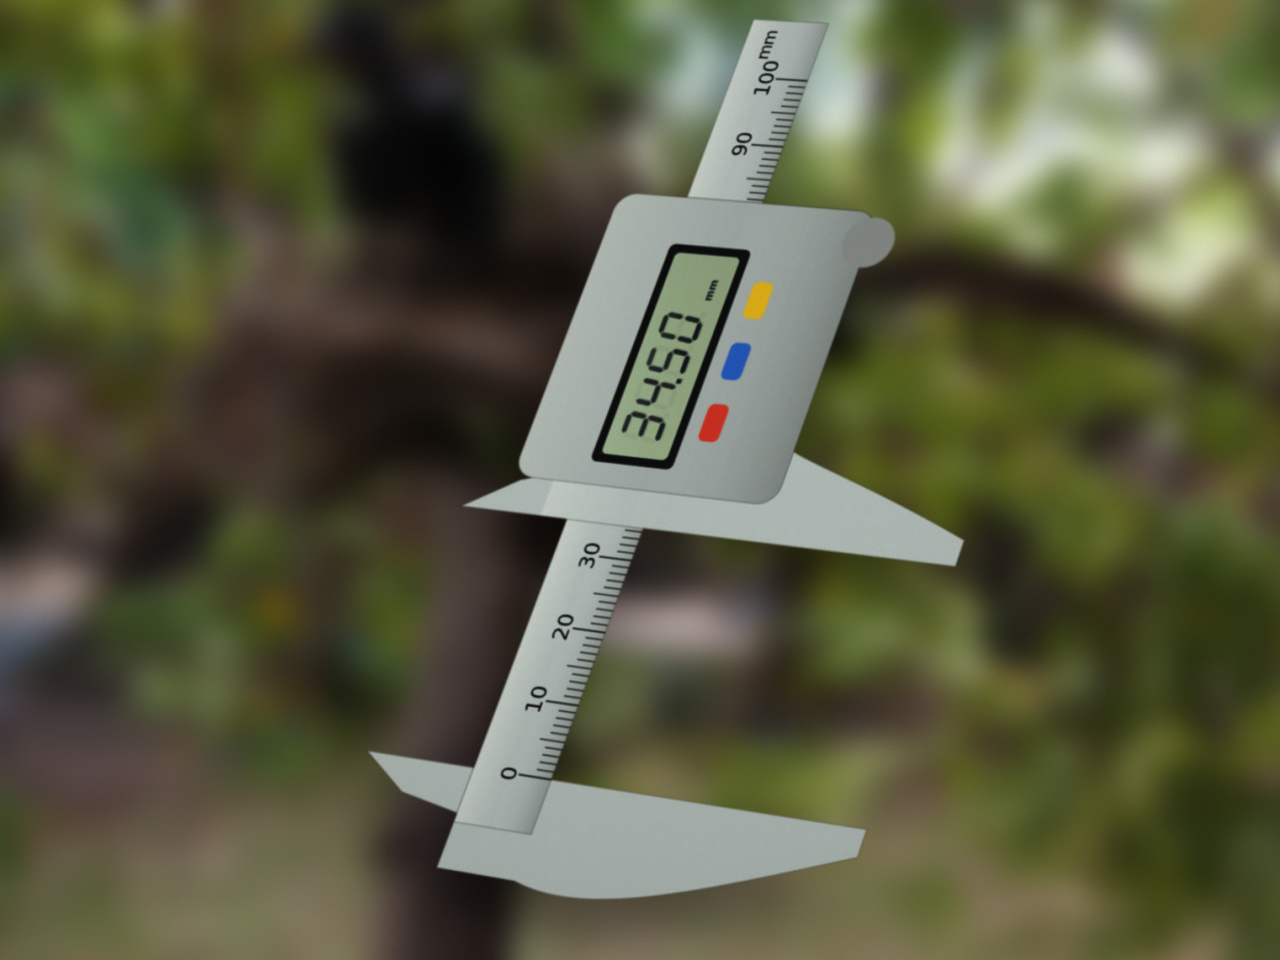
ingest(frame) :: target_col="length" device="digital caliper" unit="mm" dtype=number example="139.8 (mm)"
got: 34.50 (mm)
